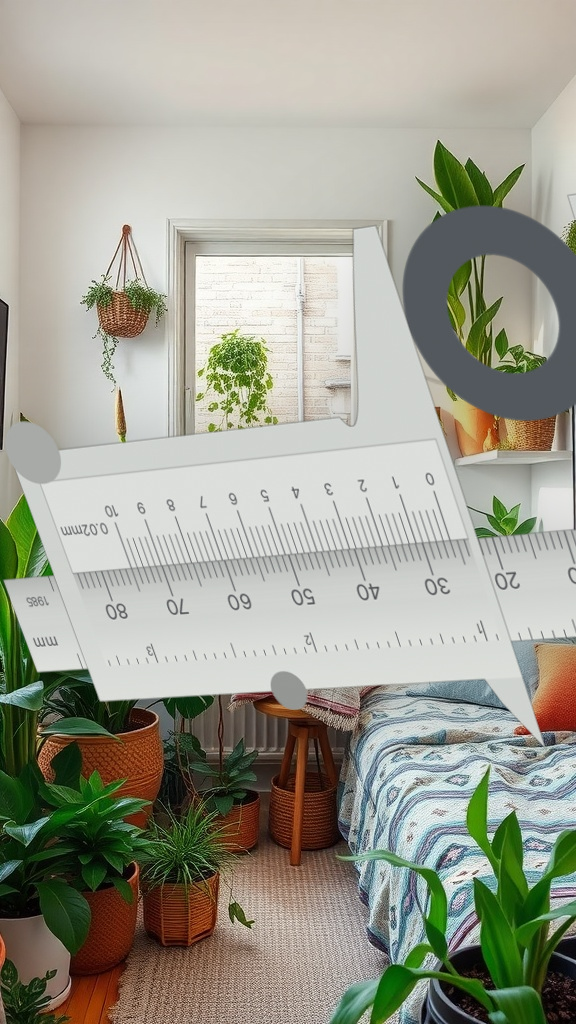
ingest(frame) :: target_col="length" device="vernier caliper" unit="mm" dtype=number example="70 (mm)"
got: 26.0 (mm)
